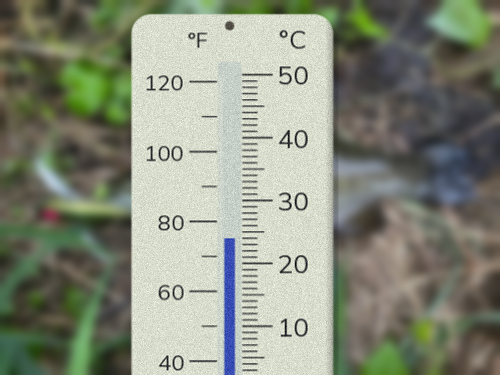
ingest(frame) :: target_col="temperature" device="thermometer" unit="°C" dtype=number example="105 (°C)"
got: 24 (°C)
